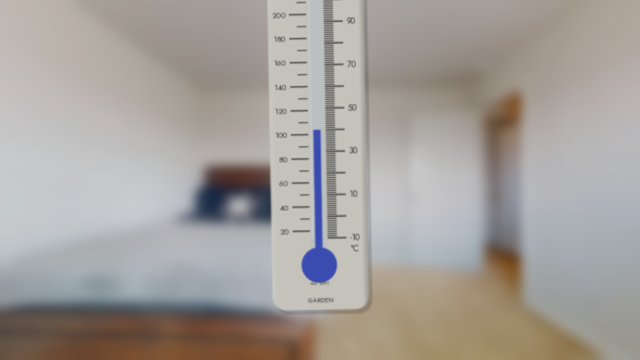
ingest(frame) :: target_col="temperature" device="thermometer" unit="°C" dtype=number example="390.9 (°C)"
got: 40 (°C)
